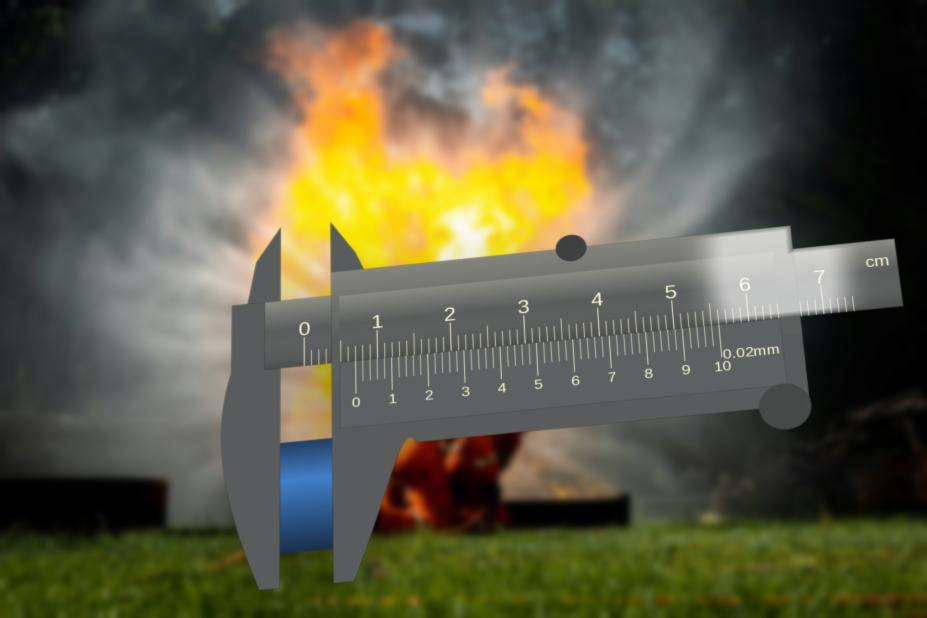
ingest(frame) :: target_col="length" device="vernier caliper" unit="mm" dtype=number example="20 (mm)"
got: 7.0 (mm)
